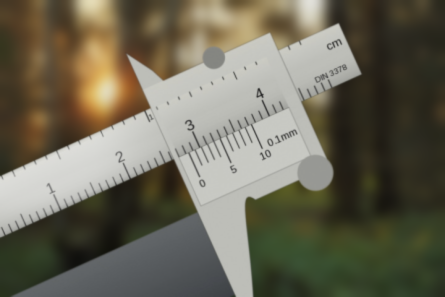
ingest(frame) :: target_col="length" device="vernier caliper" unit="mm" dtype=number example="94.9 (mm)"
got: 28.4 (mm)
